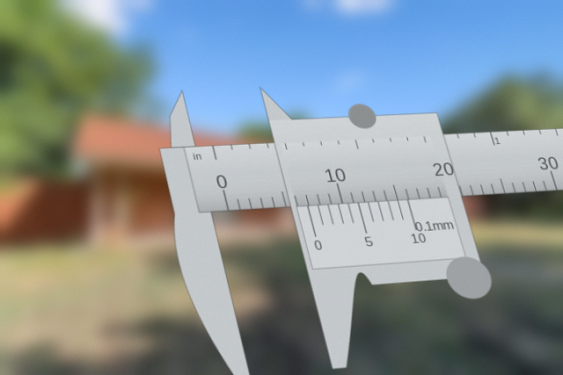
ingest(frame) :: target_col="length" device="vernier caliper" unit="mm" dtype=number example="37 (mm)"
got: 6.9 (mm)
